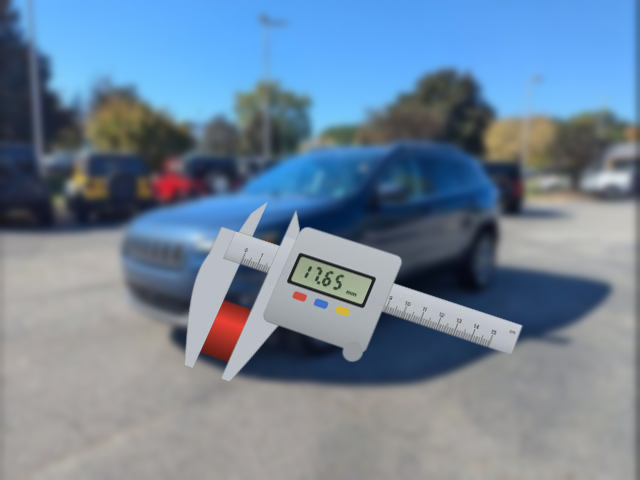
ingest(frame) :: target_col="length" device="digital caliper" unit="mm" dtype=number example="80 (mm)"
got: 17.65 (mm)
